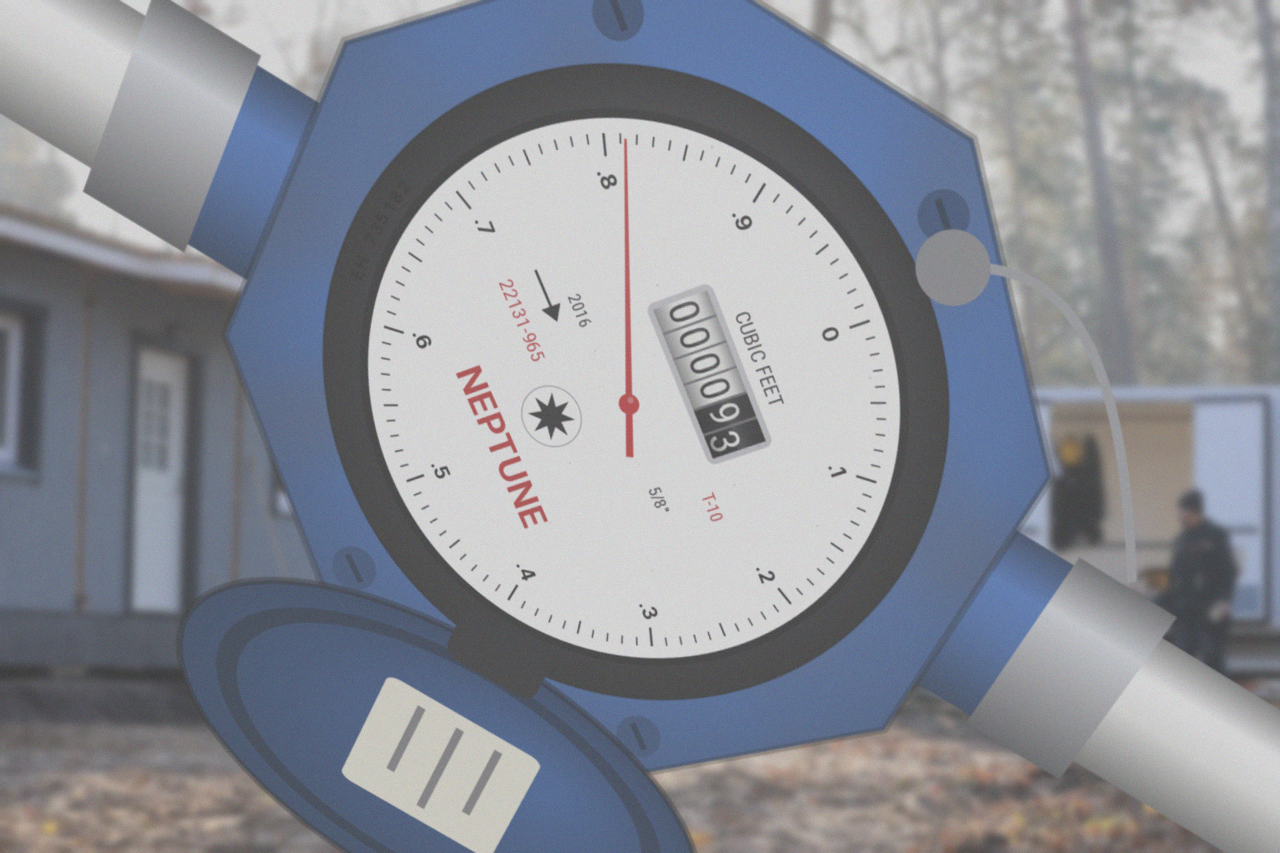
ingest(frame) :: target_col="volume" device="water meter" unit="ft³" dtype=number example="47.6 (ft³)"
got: 92.81 (ft³)
